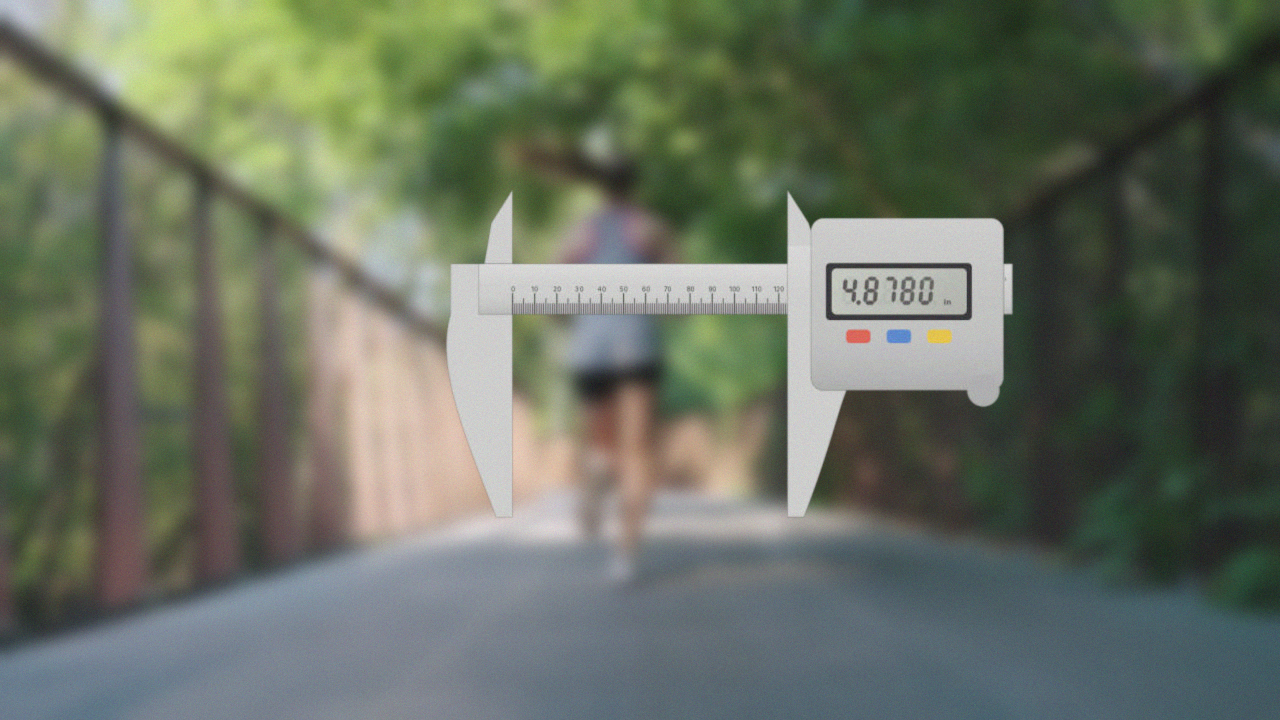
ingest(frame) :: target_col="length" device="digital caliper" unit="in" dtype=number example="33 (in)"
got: 4.8780 (in)
